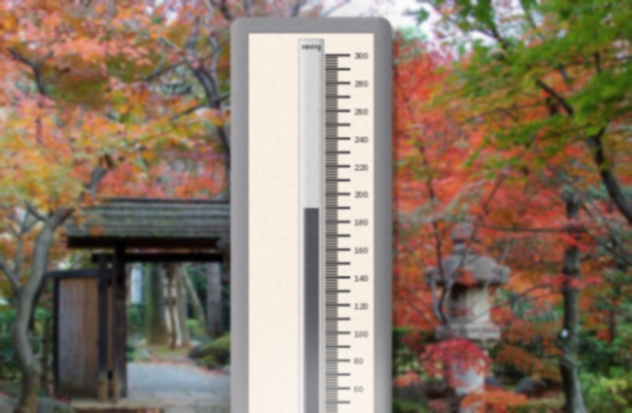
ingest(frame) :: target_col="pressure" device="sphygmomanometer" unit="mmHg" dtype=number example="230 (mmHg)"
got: 190 (mmHg)
